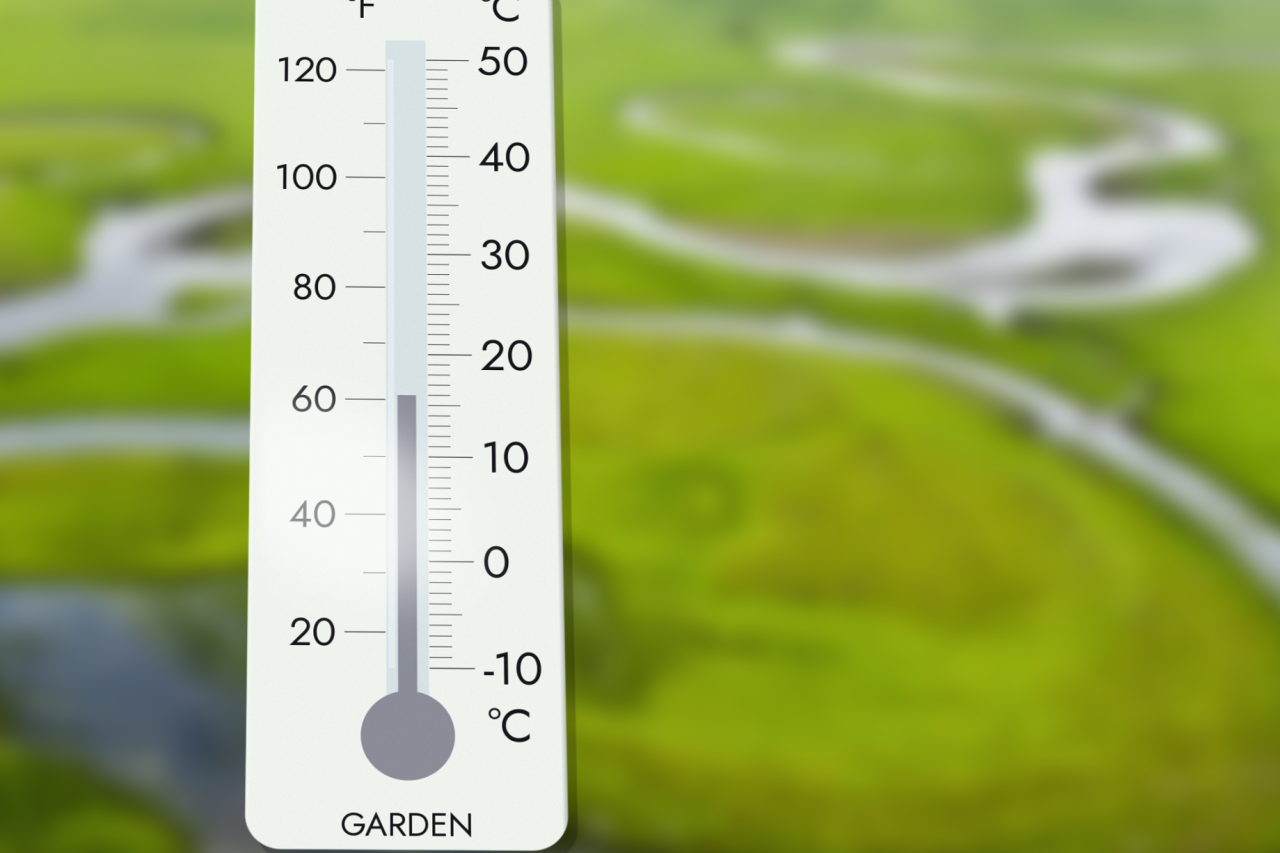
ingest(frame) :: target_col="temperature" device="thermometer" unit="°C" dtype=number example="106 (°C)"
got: 16 (°C)
